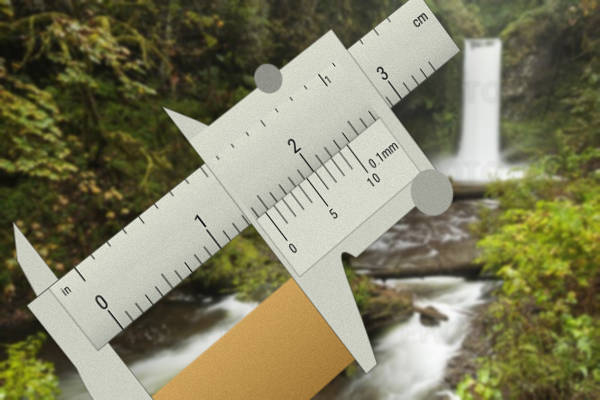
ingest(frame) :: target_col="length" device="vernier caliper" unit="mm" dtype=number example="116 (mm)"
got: 14.7 (mm)
